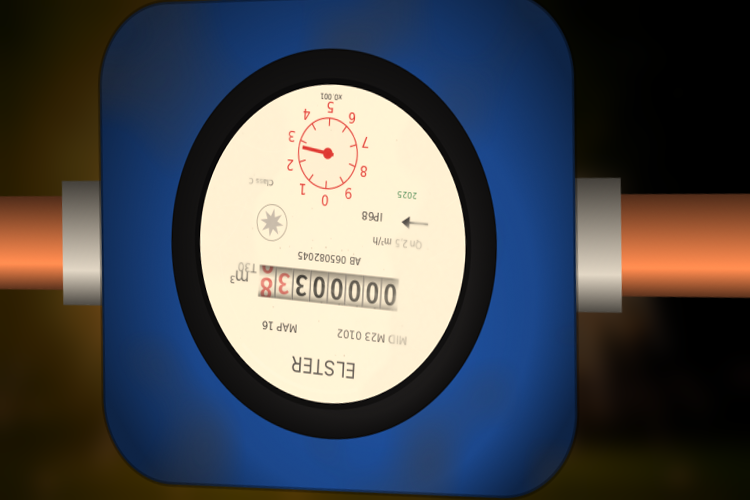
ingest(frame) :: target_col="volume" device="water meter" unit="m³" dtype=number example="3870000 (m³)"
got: 3.382 (m³)
